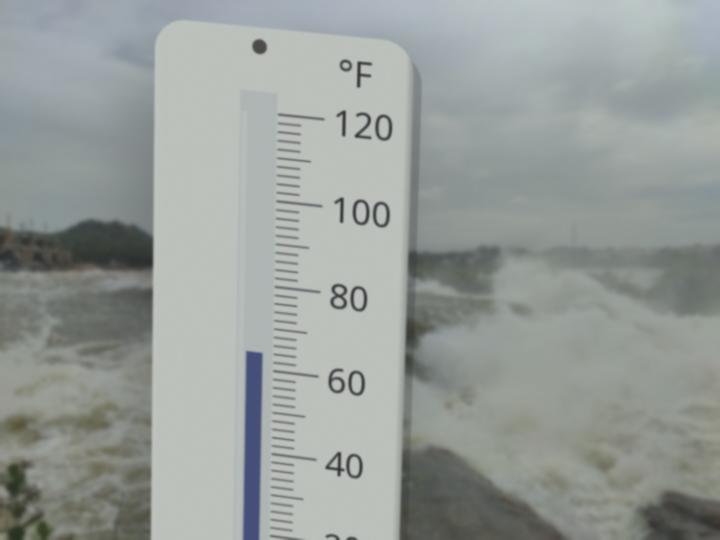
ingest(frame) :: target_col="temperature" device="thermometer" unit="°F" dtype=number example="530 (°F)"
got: 64 (°F)
